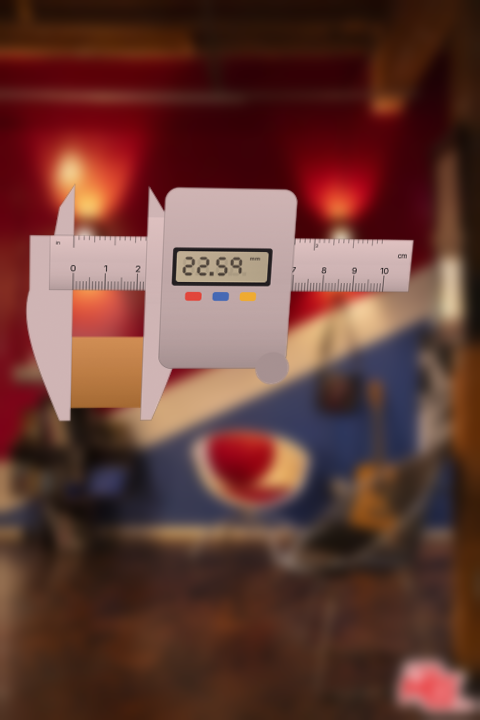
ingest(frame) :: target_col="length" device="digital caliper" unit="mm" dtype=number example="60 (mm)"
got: 22.59 (mm)
